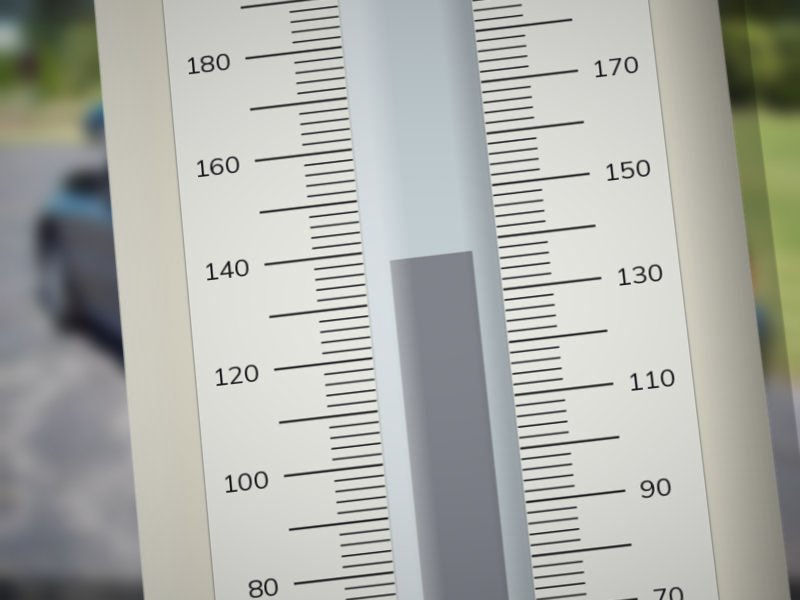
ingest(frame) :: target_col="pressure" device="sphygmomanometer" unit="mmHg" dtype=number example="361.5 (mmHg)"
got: 138 (mmHg)
